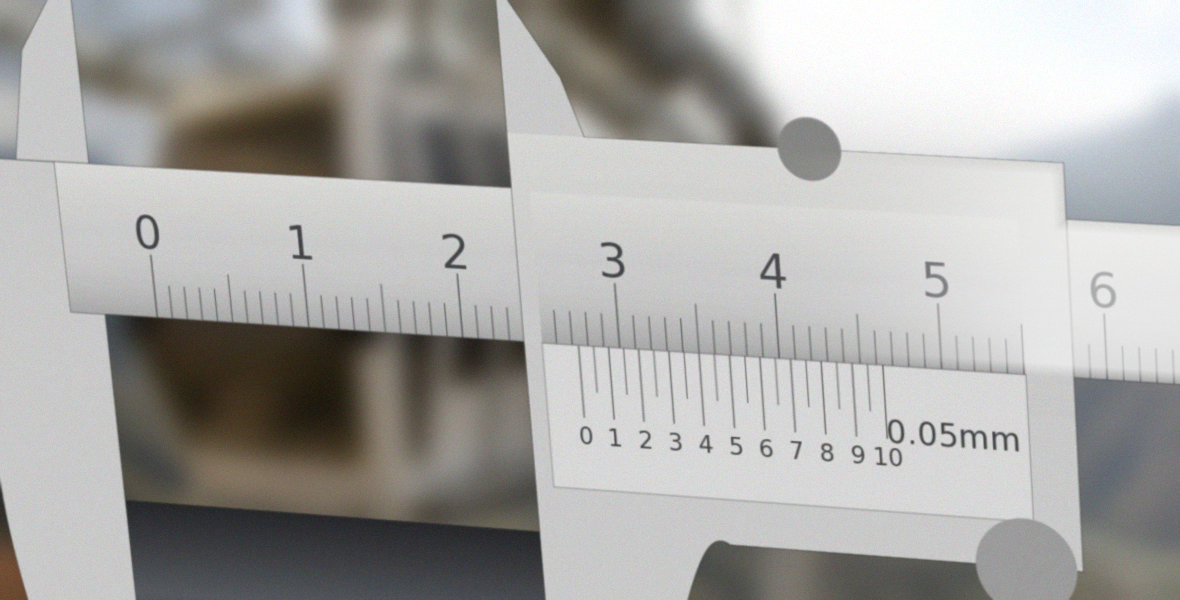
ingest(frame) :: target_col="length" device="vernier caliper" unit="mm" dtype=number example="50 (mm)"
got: 27.4 (mm)
